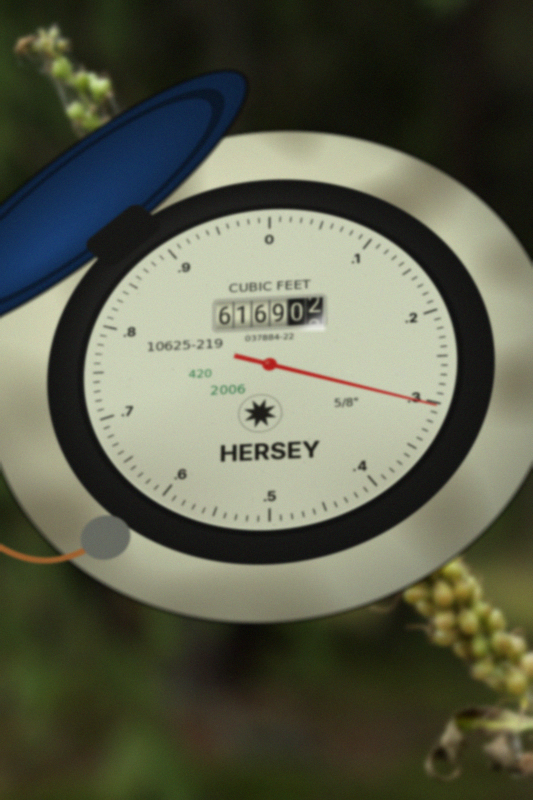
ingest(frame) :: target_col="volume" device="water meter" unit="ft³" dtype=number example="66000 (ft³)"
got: 616902.30 (ft³)
